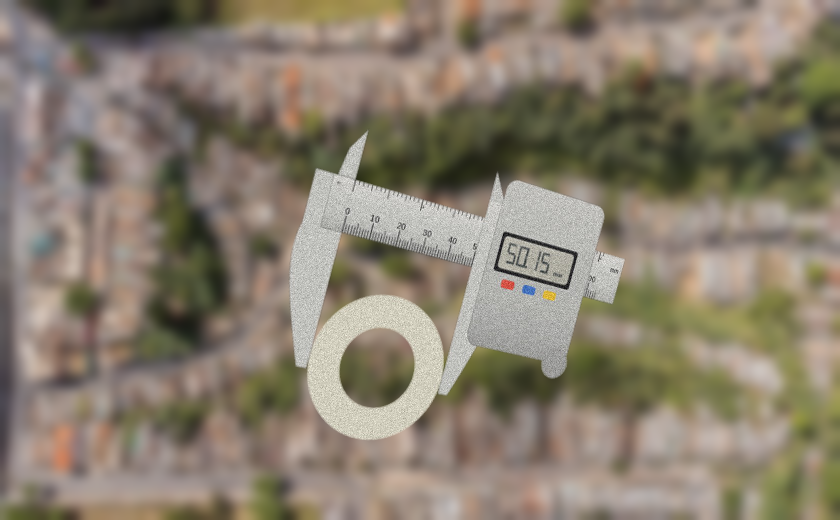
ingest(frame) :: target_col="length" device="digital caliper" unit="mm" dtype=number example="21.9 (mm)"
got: 50.15 (mm)
